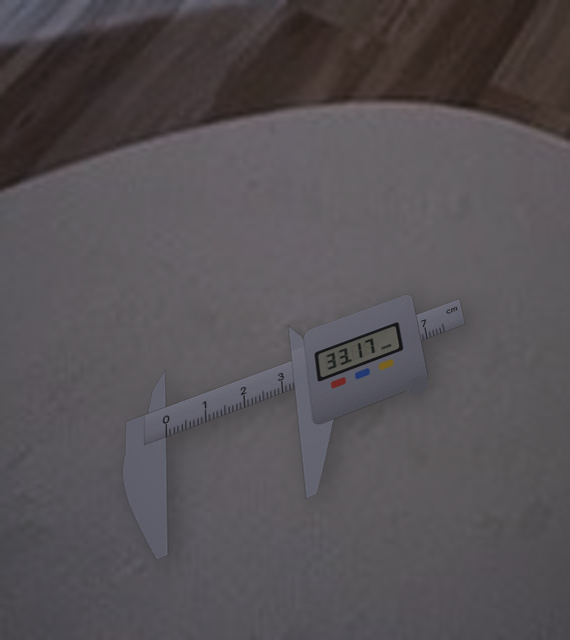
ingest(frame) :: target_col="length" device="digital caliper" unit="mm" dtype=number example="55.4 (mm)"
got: 33.17 (mm)
